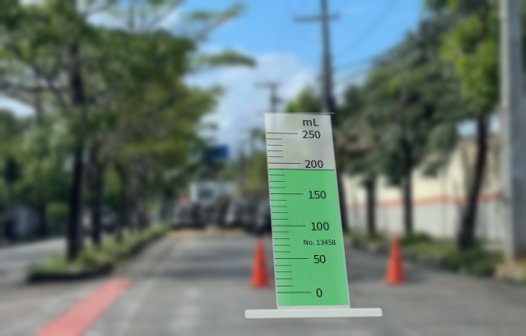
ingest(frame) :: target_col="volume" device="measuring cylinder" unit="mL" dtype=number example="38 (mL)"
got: 190 (mL)
